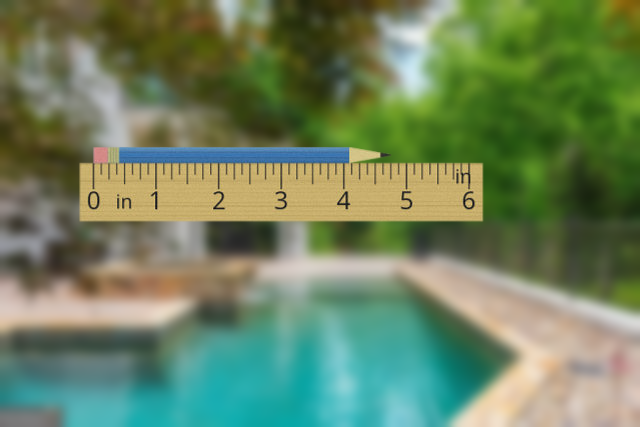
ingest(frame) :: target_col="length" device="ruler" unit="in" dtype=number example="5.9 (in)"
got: 4.75 (in)
